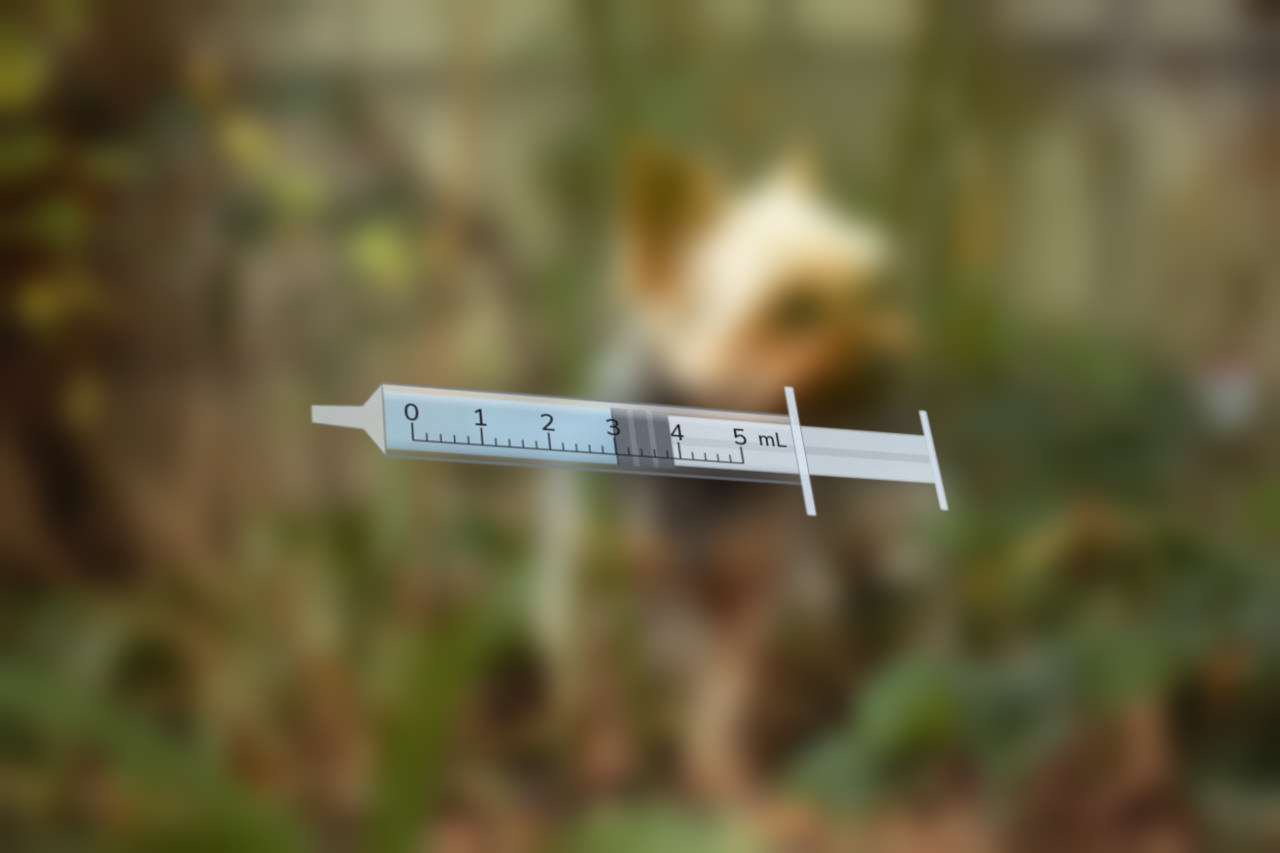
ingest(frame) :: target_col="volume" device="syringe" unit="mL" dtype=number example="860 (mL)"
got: 3 (mL)
